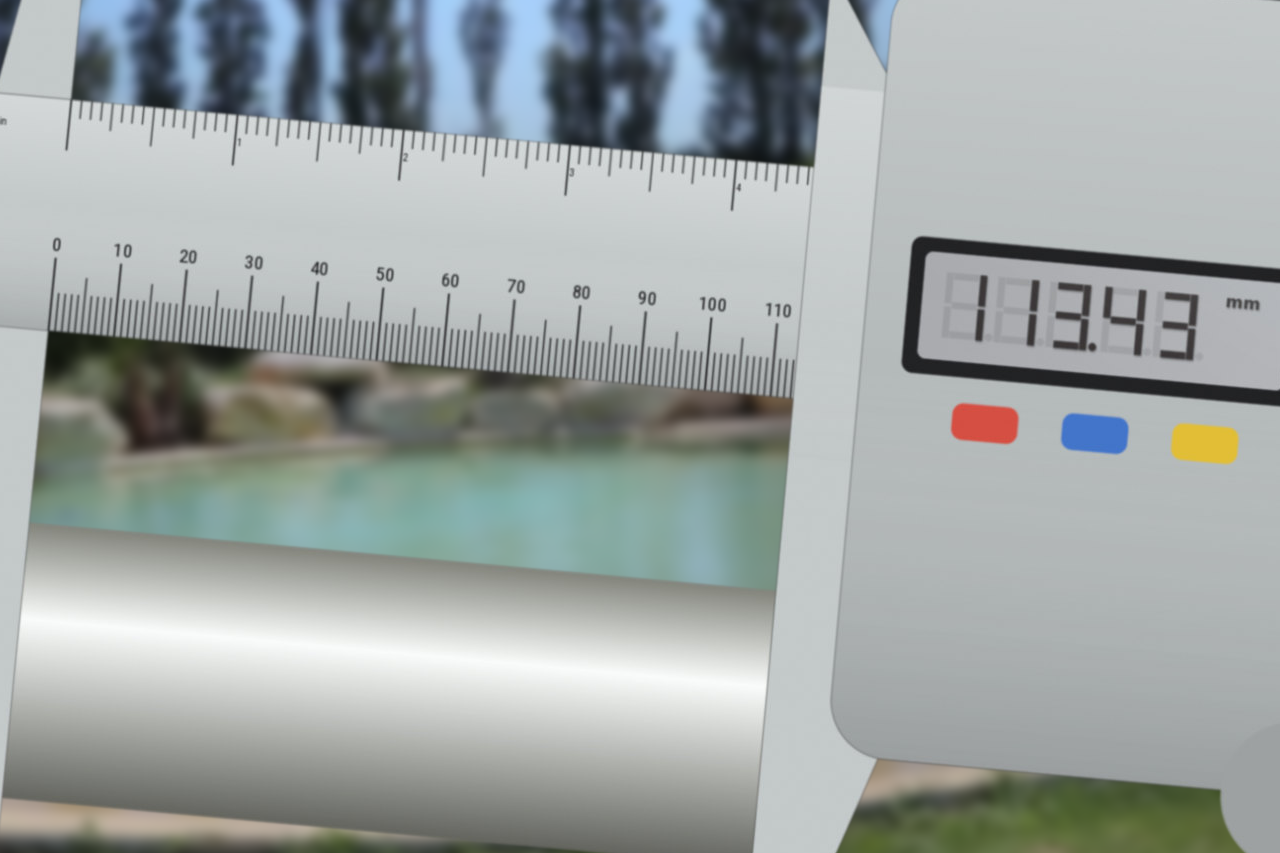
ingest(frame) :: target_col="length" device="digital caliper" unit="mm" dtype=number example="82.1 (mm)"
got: 113.43 (mm)
